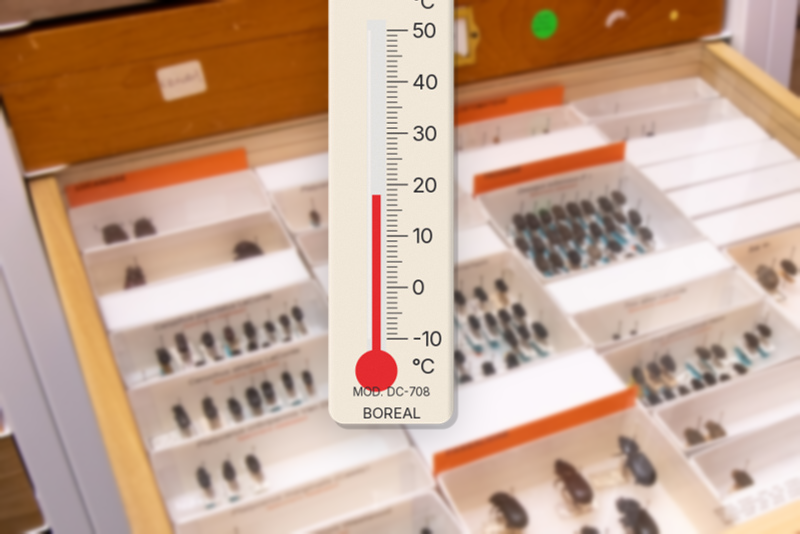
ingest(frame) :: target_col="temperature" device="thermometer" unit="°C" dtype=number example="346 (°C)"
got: 18 (°C)
